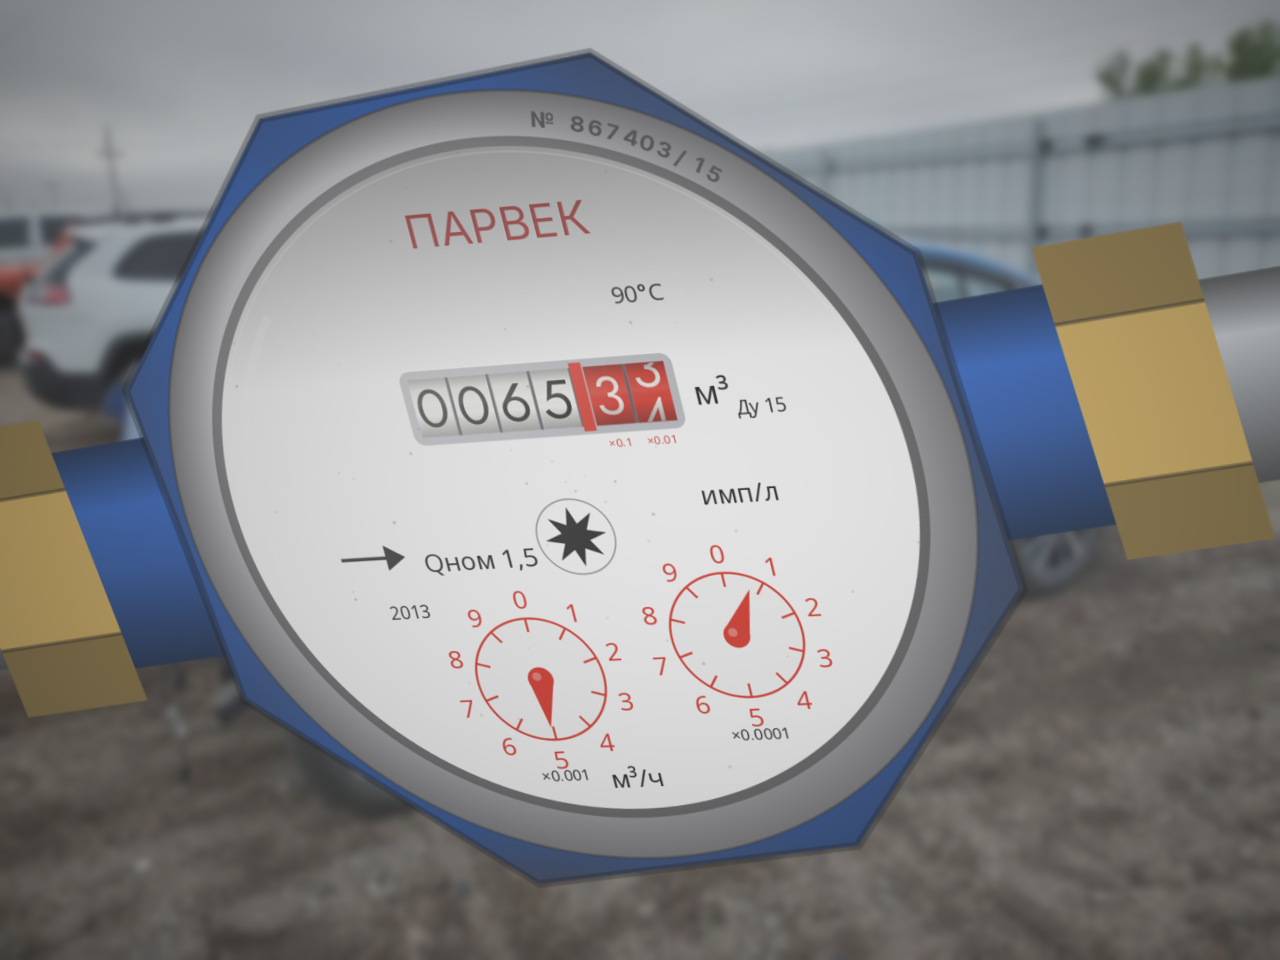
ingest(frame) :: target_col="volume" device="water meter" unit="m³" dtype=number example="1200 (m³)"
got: 65.3350 (m³)
